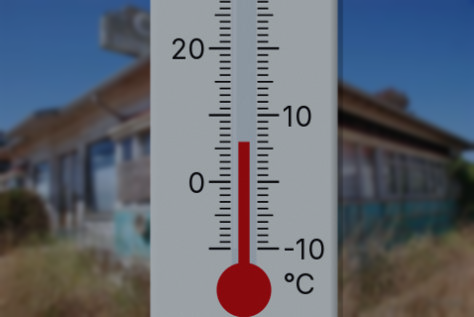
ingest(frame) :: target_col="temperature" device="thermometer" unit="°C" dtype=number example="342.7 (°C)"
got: 6 (°C)
